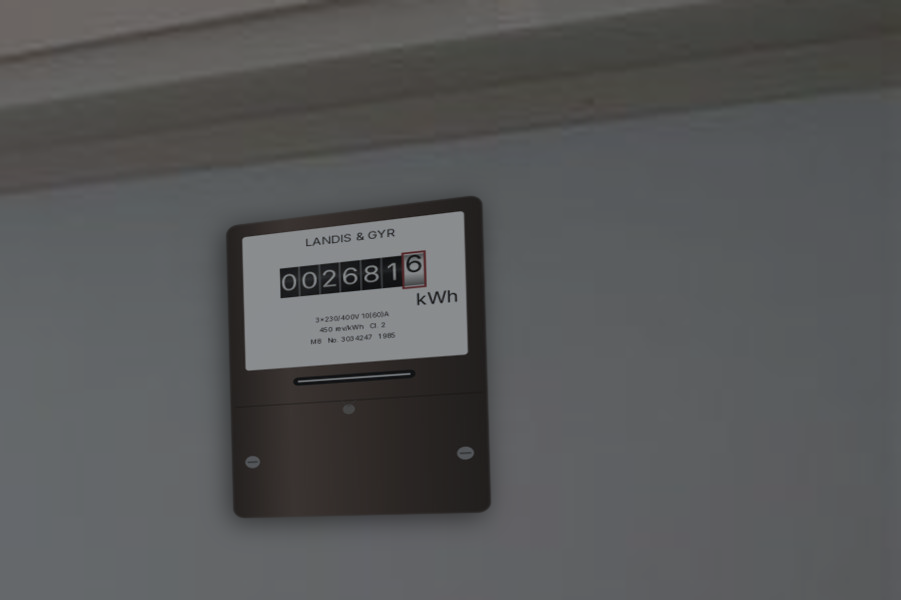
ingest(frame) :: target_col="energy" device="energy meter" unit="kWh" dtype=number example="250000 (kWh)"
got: 2681.6 (kWh)
